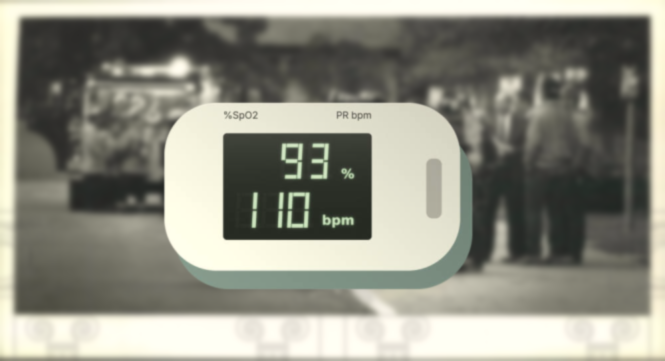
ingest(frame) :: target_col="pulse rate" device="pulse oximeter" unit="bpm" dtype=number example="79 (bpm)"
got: 110 (bpm)
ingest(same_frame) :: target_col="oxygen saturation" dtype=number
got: 93 (%)
